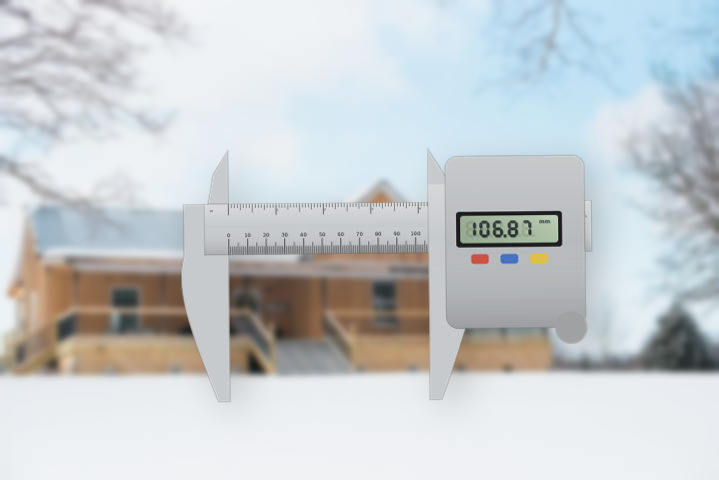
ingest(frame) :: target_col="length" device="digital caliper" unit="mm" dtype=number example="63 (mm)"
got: 106.87 (mm)
